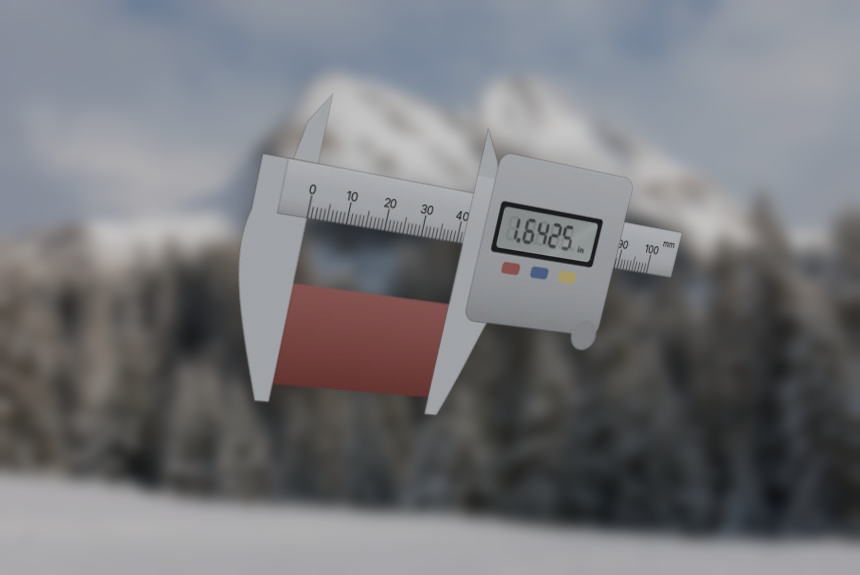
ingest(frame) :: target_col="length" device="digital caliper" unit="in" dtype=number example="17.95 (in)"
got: 1.6425 (in)
